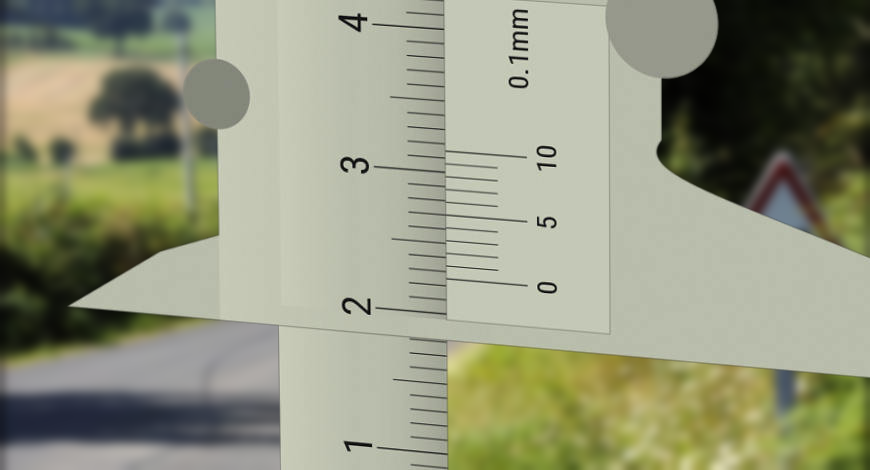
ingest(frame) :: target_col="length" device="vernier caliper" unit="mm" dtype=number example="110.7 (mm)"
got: 22.5 (mm)
